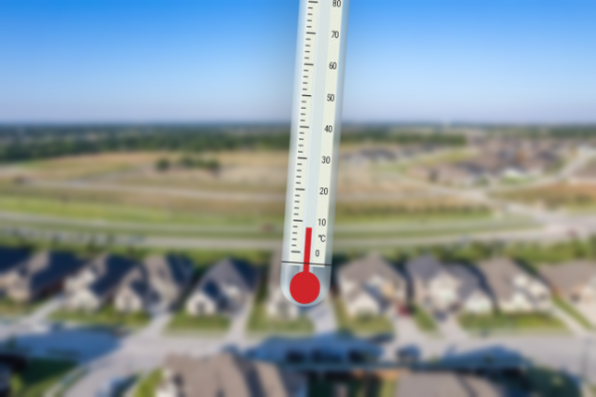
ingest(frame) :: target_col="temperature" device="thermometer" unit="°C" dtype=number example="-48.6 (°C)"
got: 8 (°C)
